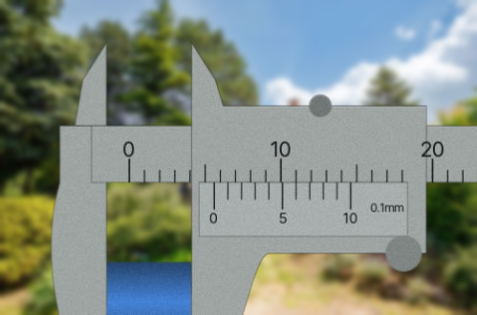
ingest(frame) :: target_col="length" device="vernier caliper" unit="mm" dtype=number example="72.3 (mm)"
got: 5.6 (mm)
